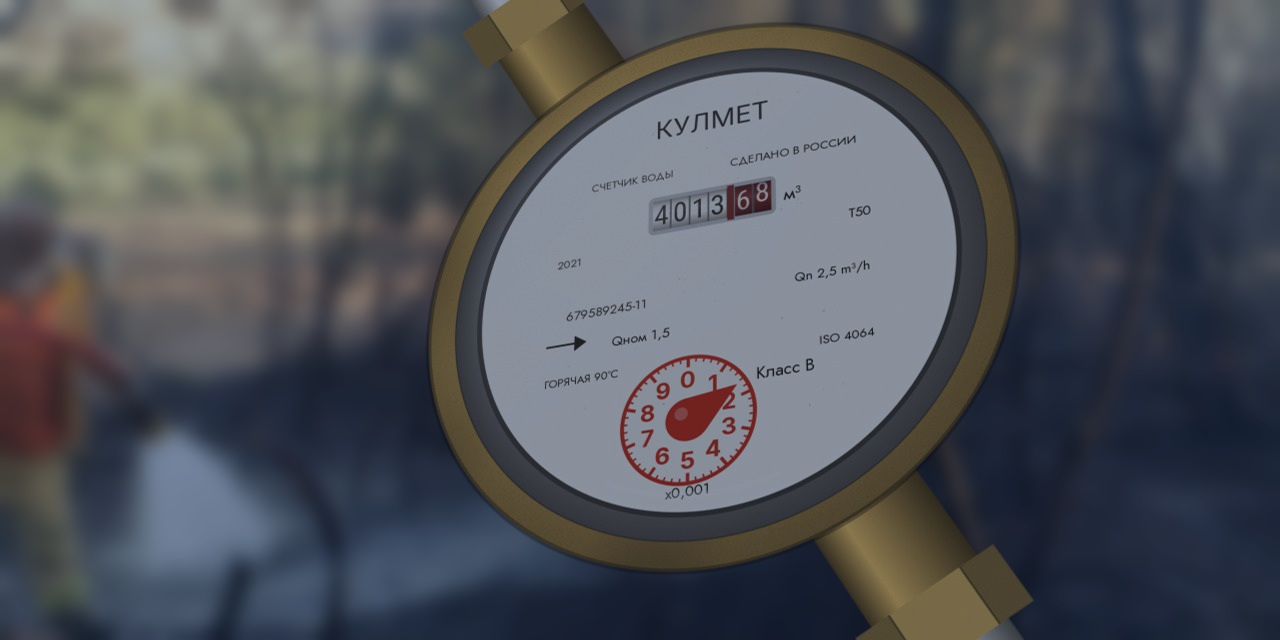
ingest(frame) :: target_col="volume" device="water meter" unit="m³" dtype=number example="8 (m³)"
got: 4013.681 (m³)
